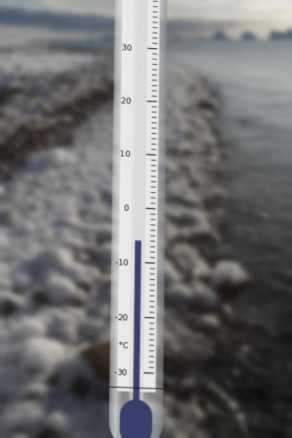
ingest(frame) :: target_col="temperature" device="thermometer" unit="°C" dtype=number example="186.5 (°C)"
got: -6 (°C)
